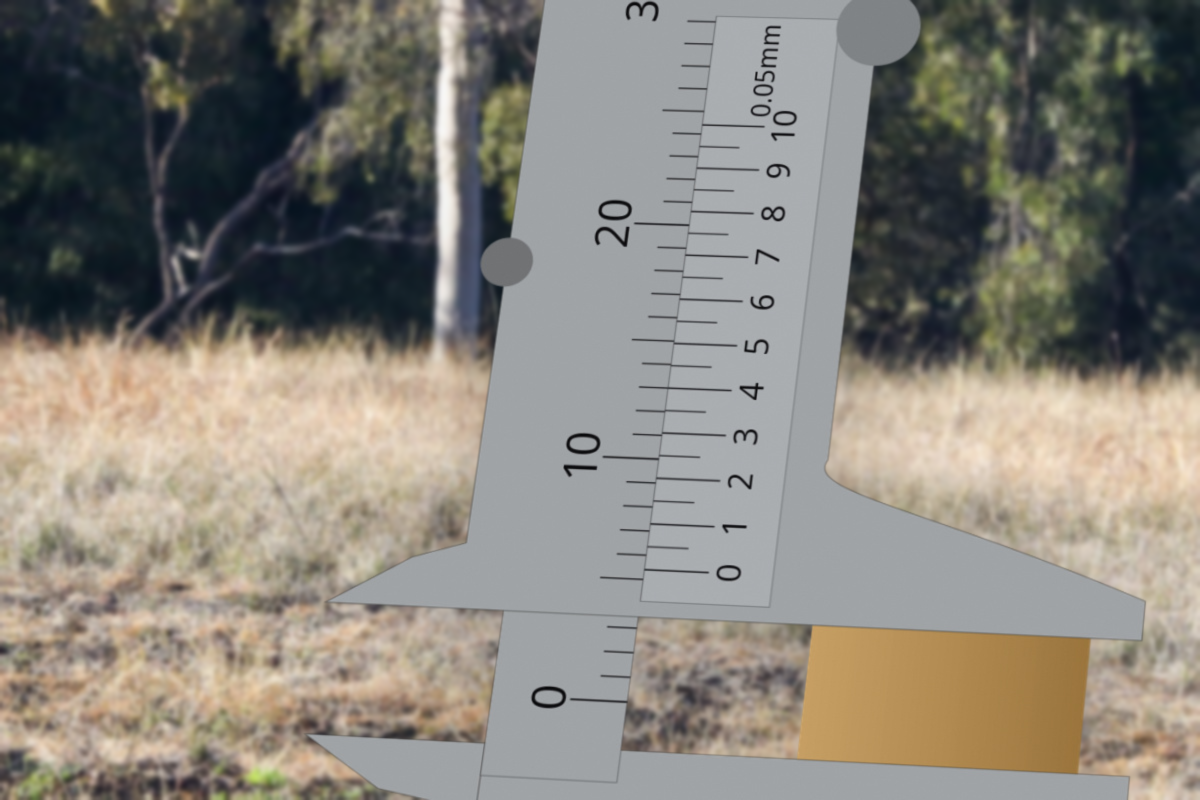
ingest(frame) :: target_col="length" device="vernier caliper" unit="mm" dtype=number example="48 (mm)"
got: 5.4 (mm)
